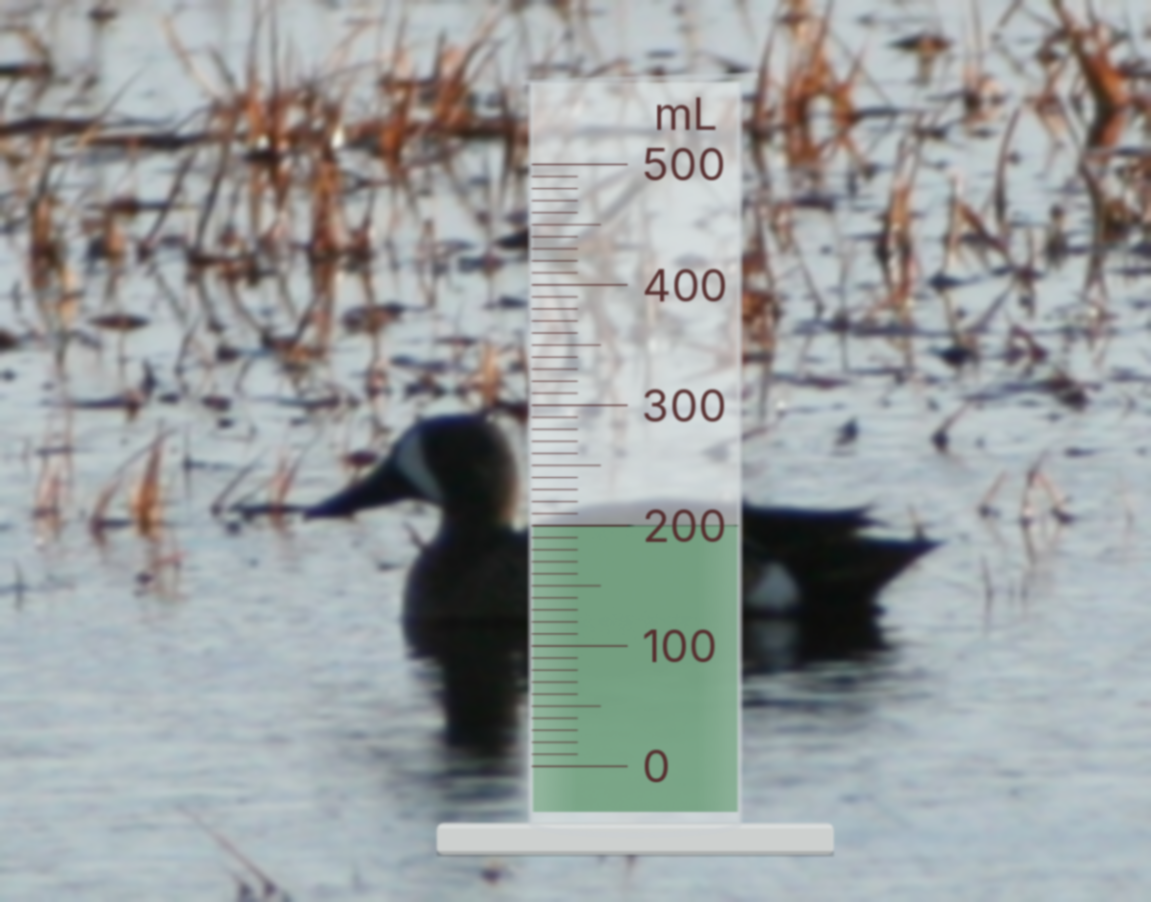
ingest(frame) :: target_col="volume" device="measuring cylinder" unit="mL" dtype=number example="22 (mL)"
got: 200 (mL)
